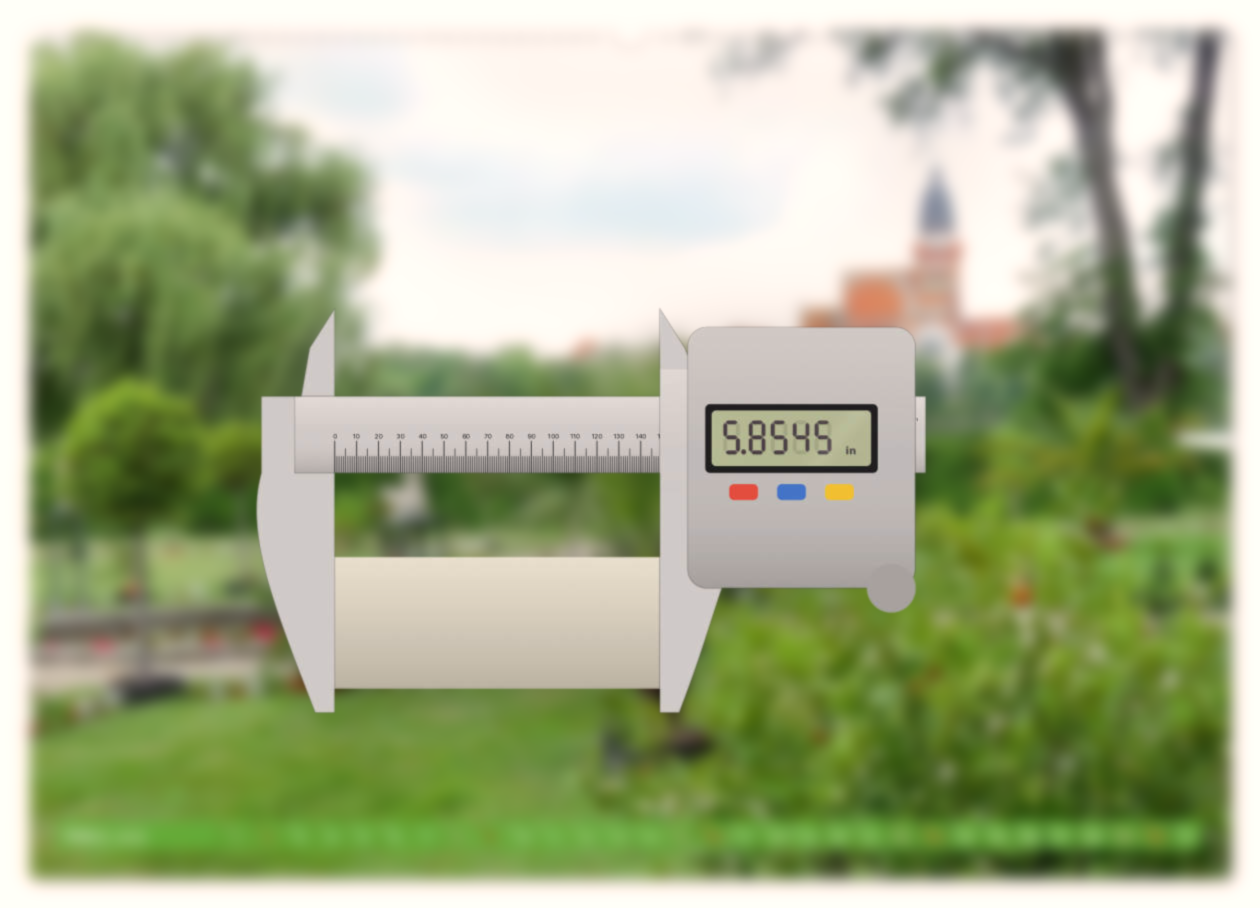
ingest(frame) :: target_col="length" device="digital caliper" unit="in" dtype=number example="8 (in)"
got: 5.8545 (in)
